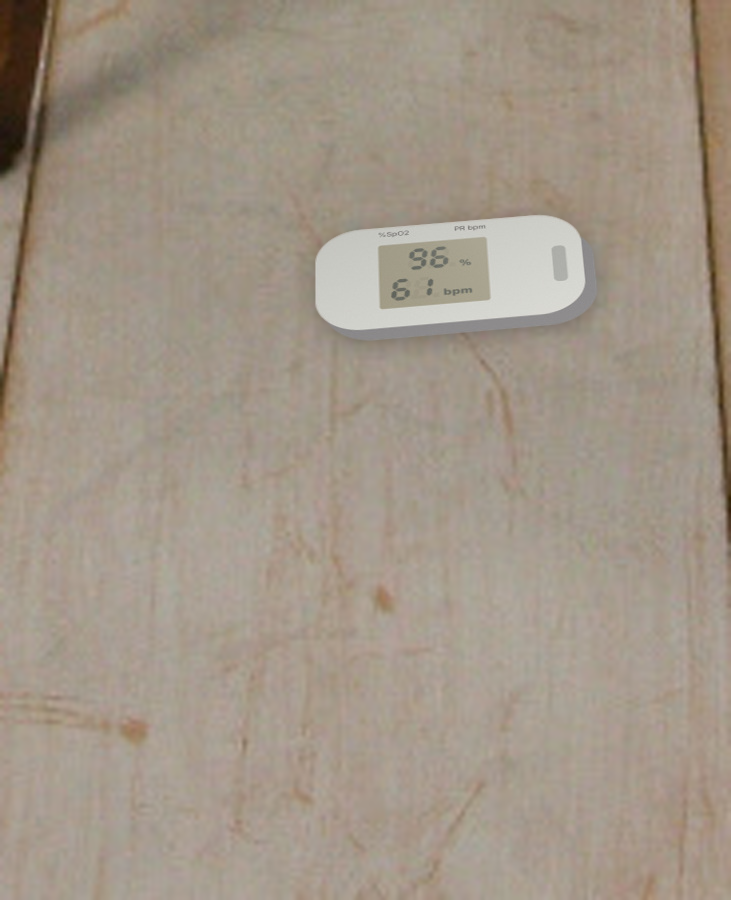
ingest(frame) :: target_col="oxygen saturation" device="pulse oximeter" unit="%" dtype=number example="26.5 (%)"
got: 96 (%)
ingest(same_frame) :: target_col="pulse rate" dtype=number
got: 61 (bpm)
